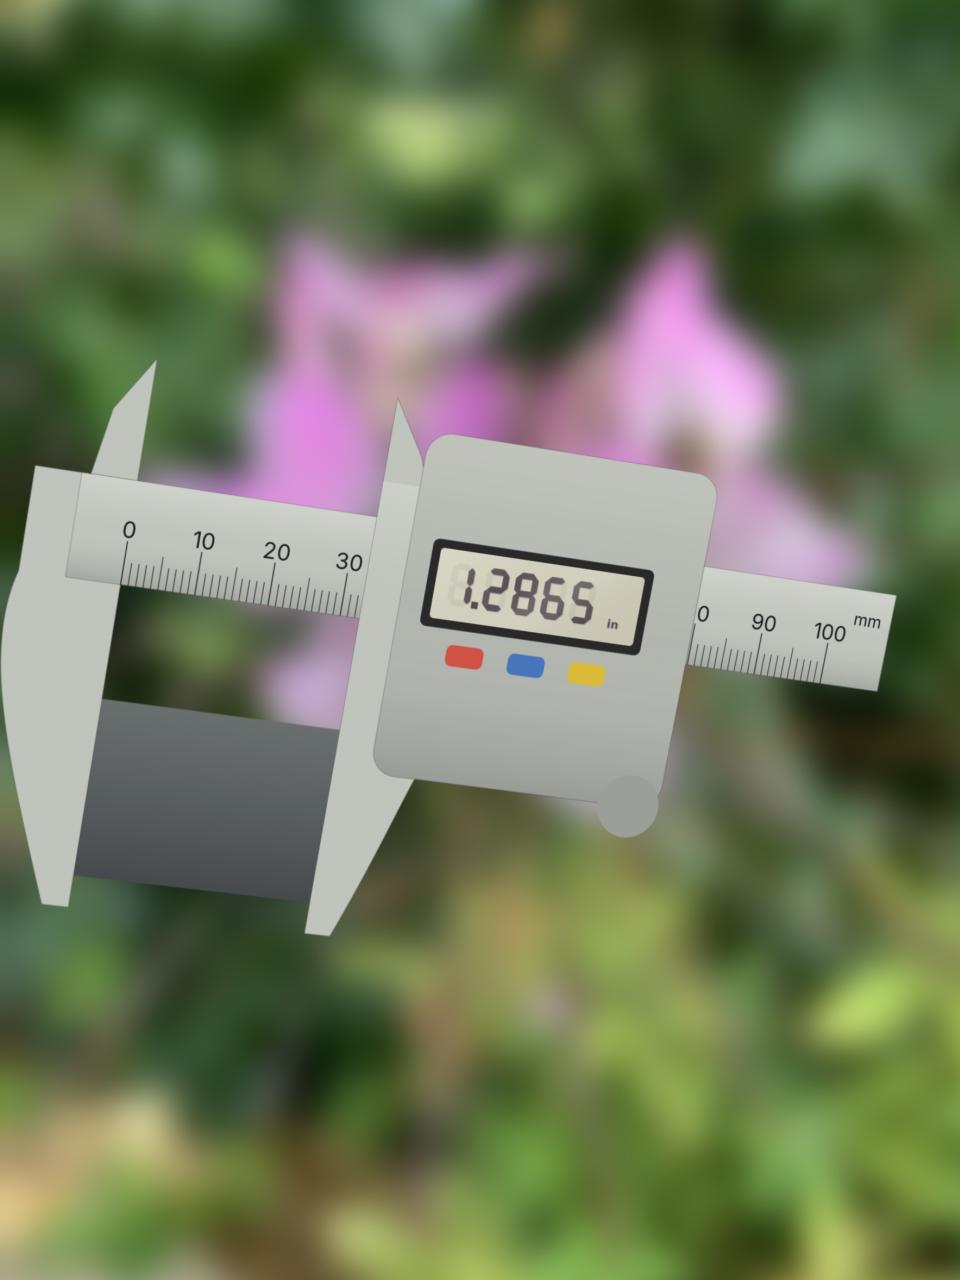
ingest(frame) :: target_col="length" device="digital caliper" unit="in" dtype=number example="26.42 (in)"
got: 1.2865 (in)
